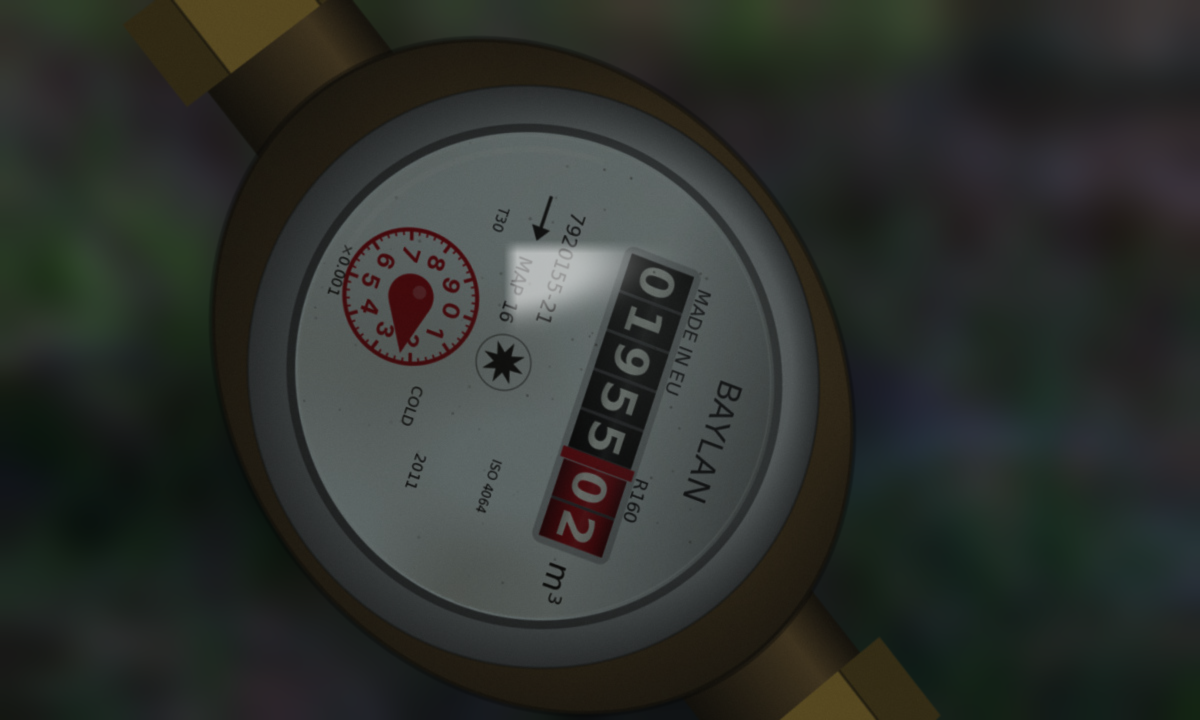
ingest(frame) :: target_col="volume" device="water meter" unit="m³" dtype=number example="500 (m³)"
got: 1955.022 (m³)
